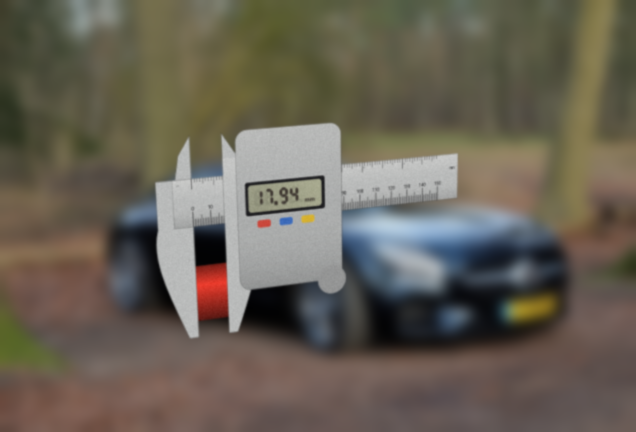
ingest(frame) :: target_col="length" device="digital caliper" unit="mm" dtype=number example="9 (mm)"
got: 17.94 (mm)
